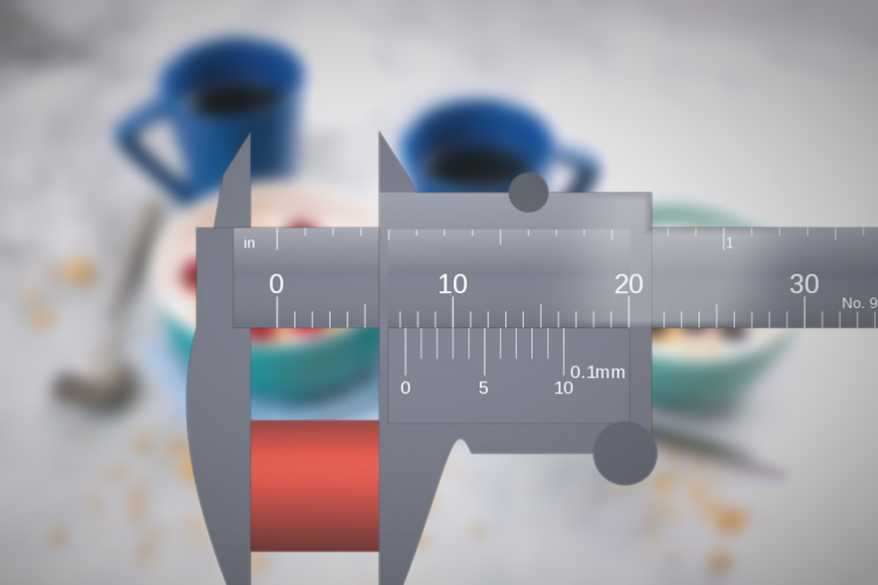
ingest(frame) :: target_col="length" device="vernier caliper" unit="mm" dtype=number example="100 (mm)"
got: 7.3 (mm)
